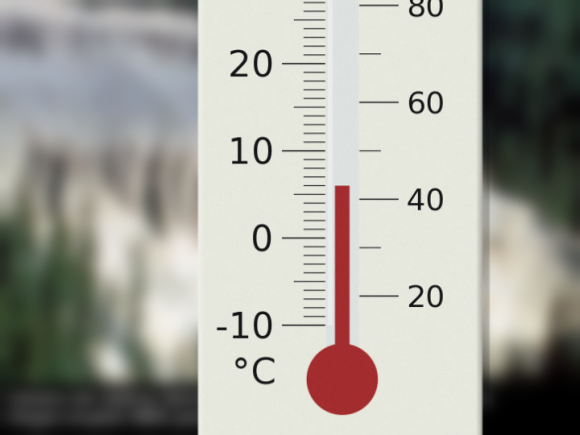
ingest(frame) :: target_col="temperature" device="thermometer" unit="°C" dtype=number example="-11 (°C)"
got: 6 (°C)
